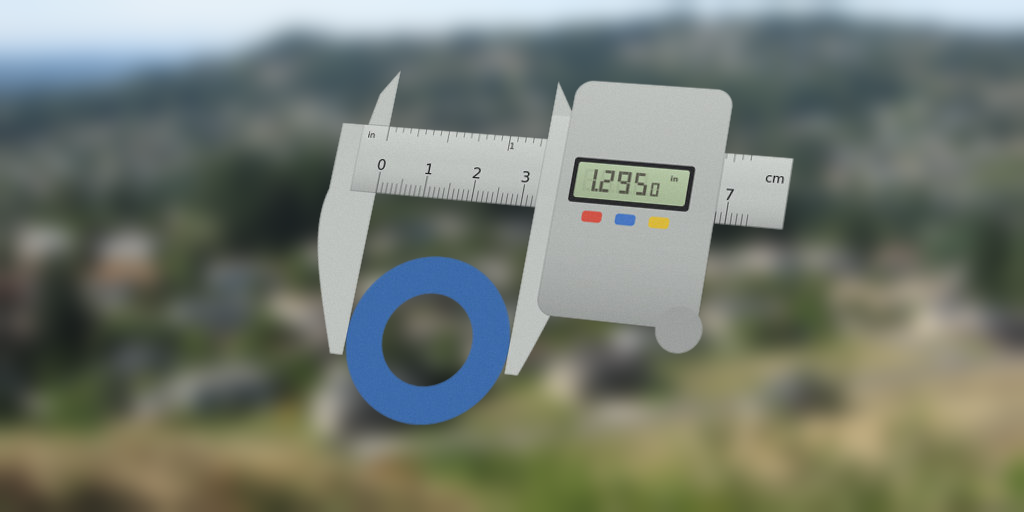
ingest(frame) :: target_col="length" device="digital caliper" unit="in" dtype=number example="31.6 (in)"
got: 1.2950 (in)
